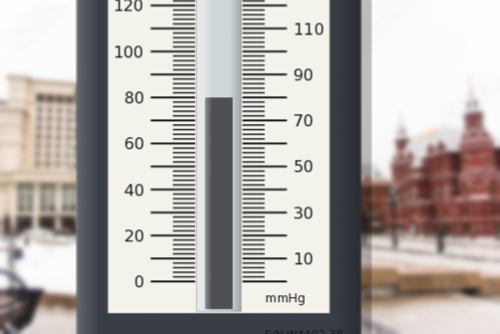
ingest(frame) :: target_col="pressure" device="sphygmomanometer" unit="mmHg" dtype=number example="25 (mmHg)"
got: 80 (mmHg)
